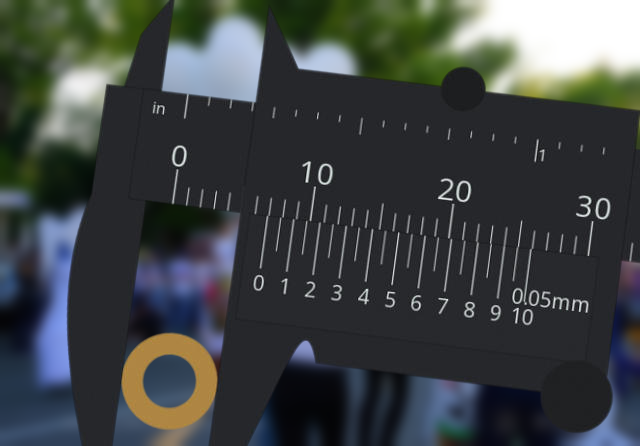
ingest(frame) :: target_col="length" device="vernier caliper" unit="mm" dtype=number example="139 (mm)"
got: 6.9 (mm)
